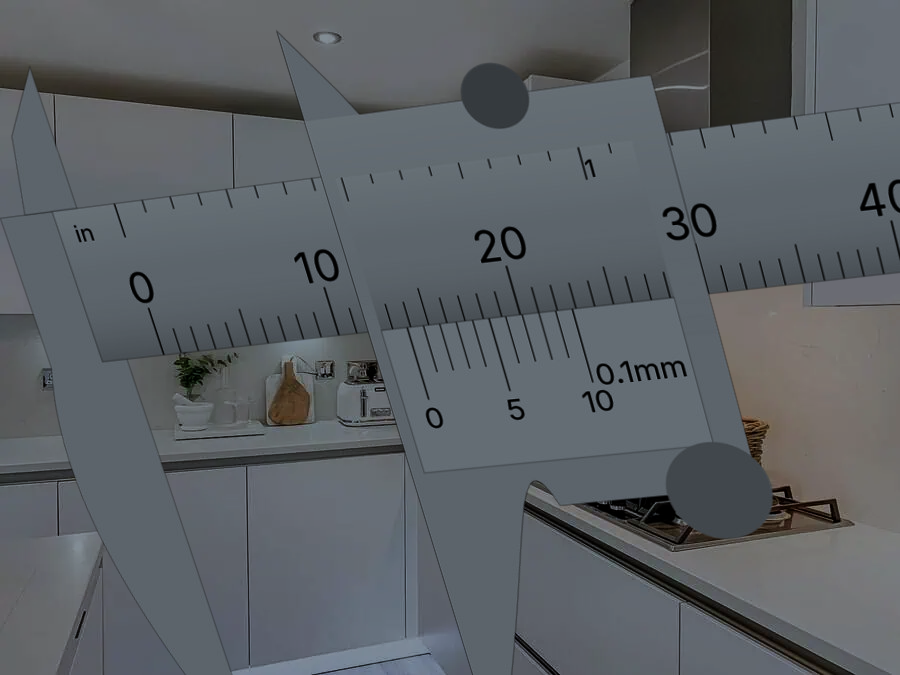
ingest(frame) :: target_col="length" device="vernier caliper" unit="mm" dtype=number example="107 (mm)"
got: 13.8 (mm)
